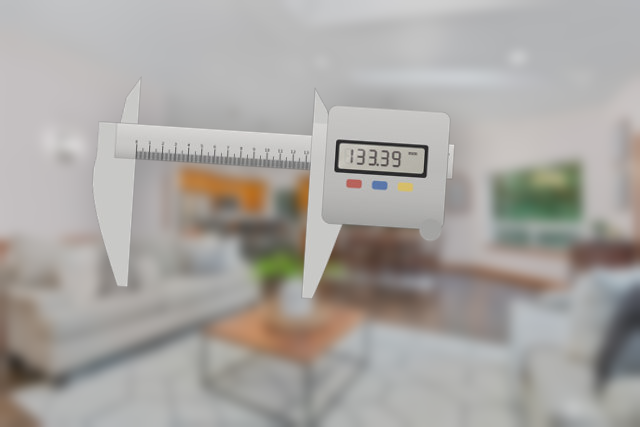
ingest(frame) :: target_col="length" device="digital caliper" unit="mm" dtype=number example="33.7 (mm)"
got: 133.39 (mm)
